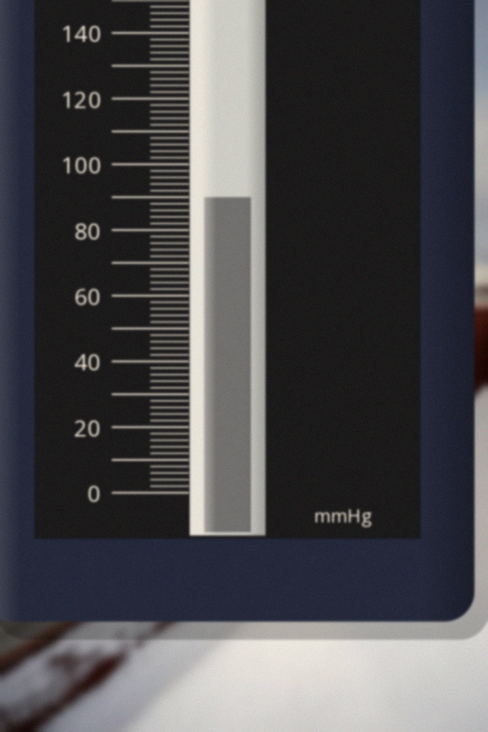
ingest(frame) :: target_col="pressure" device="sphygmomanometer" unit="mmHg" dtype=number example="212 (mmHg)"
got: 90 (mmHg)
